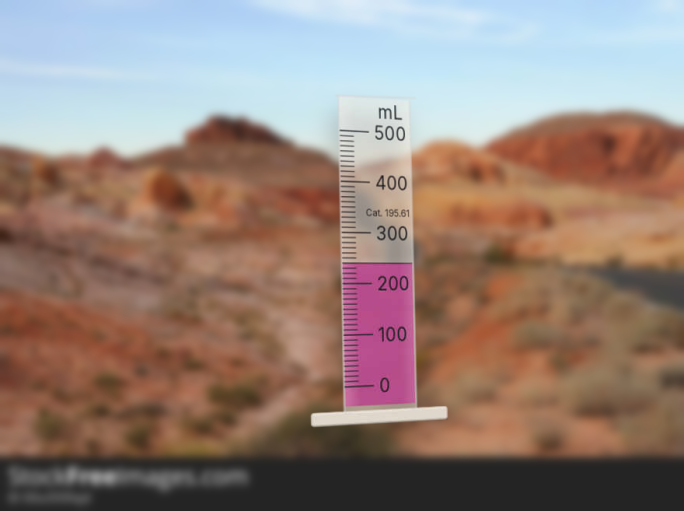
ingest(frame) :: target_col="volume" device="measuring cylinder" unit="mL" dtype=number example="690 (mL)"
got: 240 (mL)
